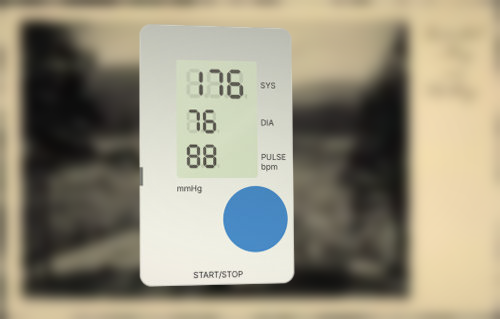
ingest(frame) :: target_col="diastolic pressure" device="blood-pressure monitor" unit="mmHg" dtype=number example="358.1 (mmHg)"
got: 76 (mmHg)
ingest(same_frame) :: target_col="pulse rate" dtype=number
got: 88 (bpm)
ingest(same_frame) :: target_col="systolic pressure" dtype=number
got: 176 (mmHg)
